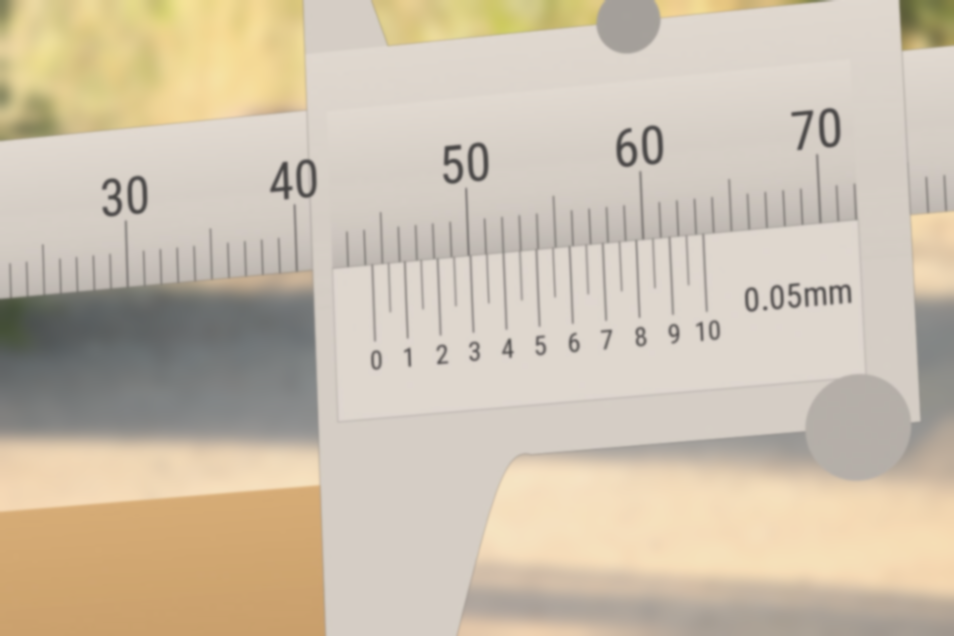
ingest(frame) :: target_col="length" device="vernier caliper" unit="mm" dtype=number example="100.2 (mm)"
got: 44.4 (mm)
